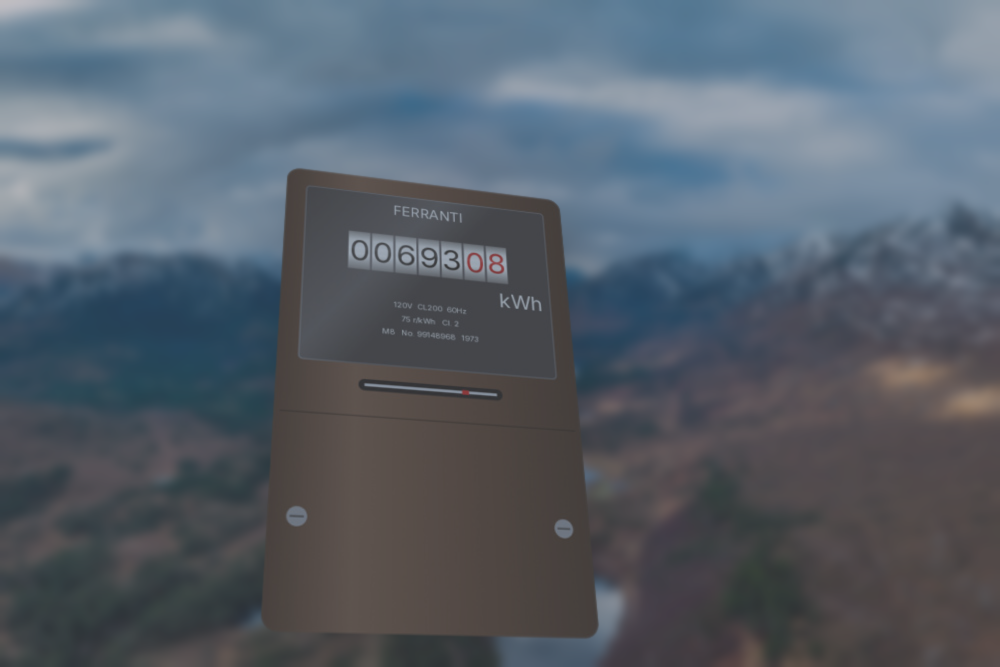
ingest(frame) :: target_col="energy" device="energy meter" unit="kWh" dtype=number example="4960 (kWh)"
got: 693.08 (kWh)
